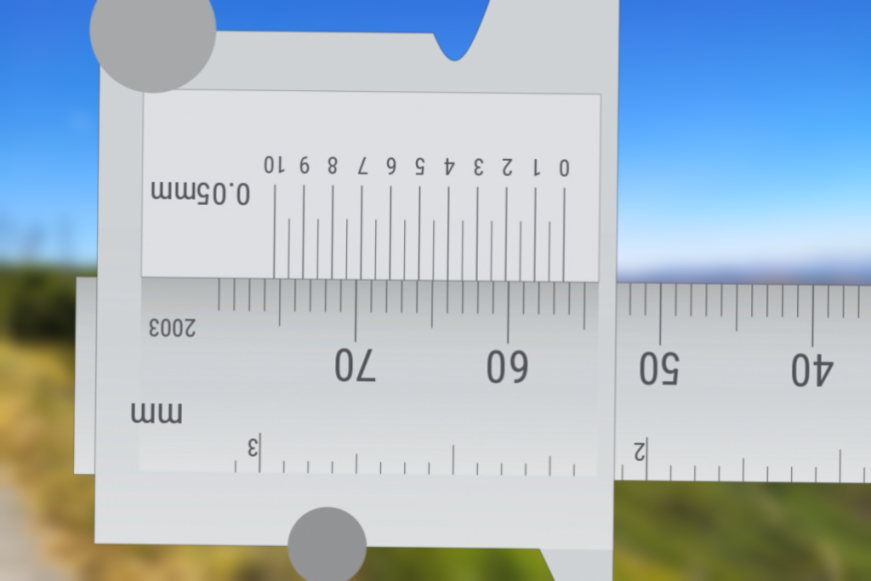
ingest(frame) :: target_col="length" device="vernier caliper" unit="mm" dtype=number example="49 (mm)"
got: 56.4 (mm)
